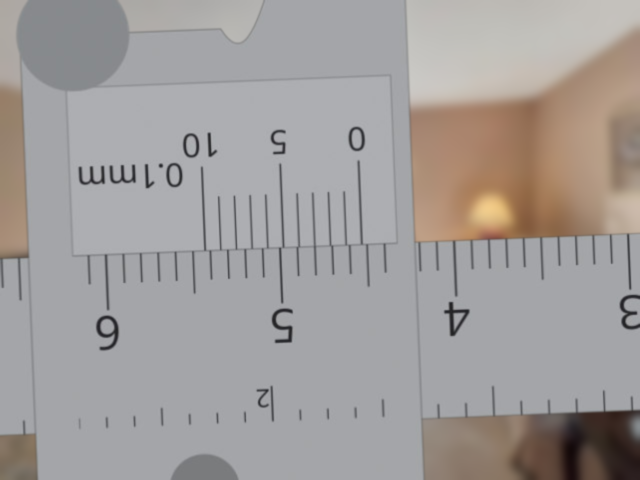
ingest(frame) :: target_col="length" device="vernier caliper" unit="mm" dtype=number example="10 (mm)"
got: 45.3 (mm)
